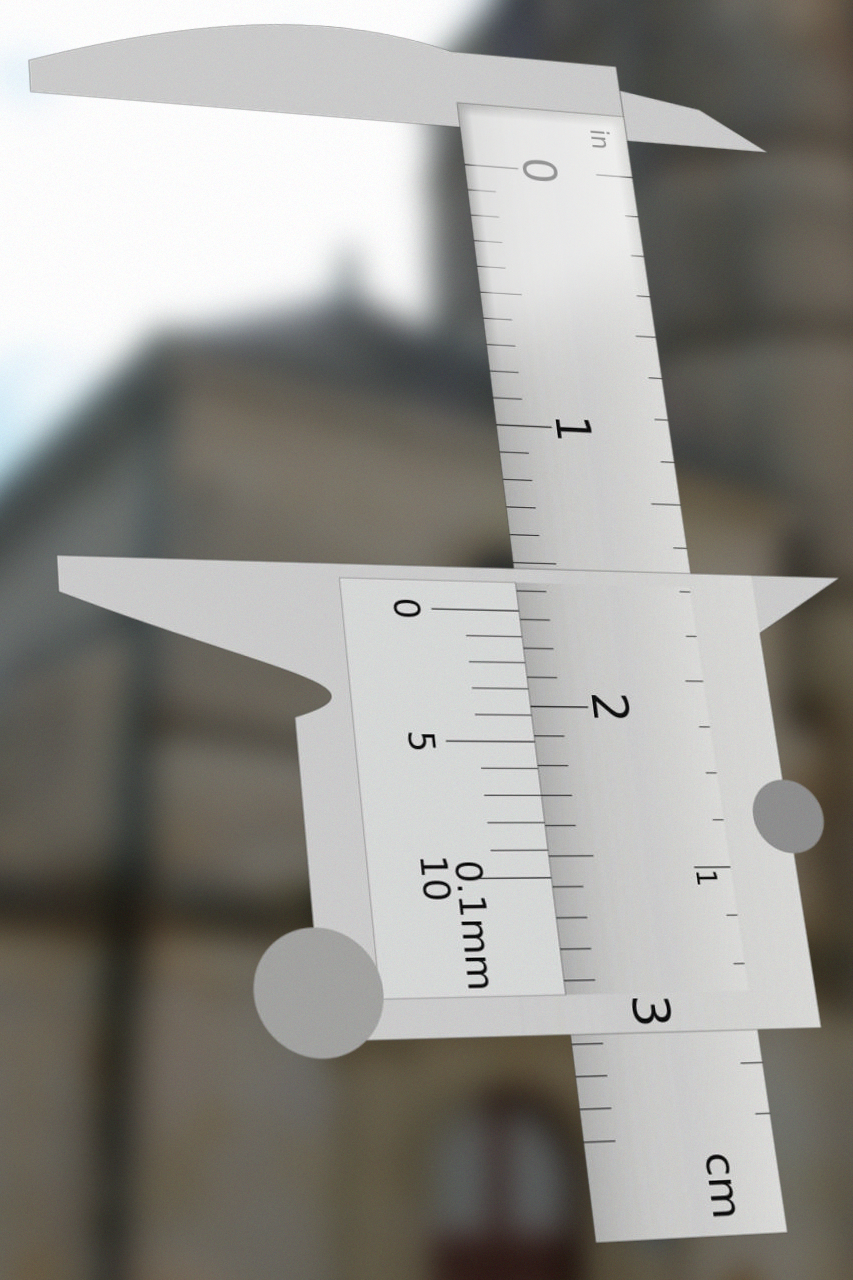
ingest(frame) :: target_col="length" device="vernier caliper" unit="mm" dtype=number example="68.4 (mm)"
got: 16.7 (mm)
